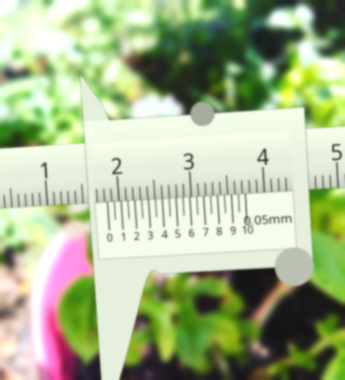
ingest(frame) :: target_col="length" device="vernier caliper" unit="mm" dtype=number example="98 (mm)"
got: 18.4 (mm)
